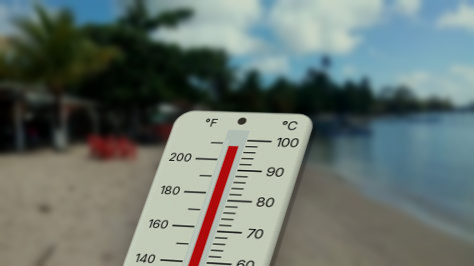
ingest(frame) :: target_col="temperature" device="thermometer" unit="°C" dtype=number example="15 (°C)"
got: 98 (°C)
